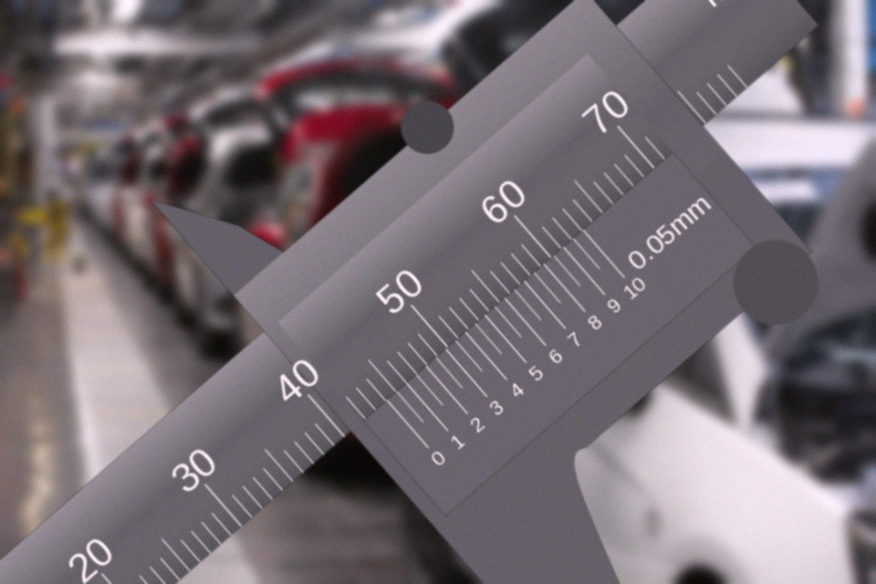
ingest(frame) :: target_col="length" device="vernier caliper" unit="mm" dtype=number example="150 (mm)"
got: 44.1 (mm)
